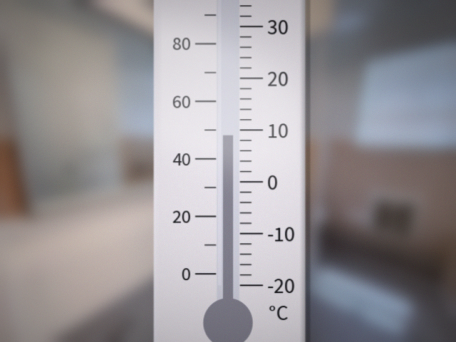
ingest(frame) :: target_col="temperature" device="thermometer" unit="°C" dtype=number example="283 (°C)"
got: 9 (°C)
